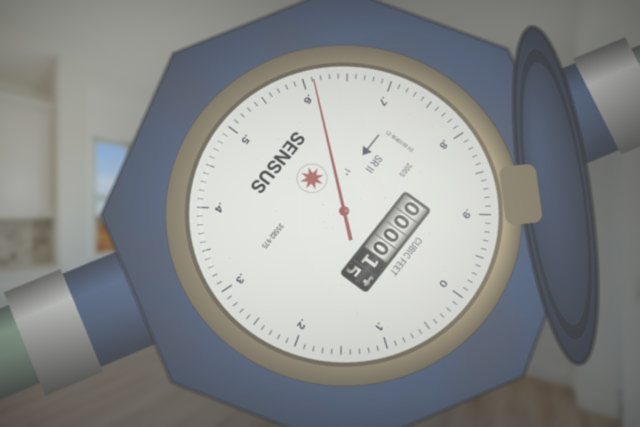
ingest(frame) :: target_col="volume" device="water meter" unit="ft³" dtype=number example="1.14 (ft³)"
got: 14.61 (ft³)
